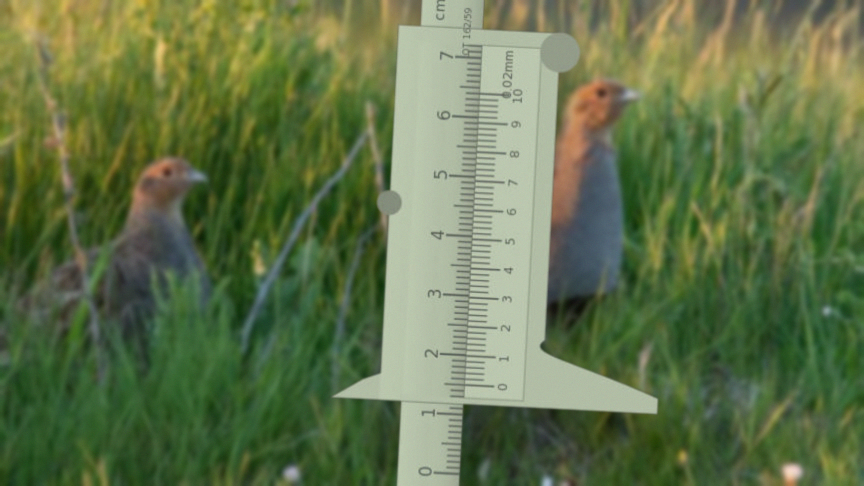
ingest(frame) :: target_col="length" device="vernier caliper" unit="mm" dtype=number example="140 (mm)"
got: 15.0 (mm)
